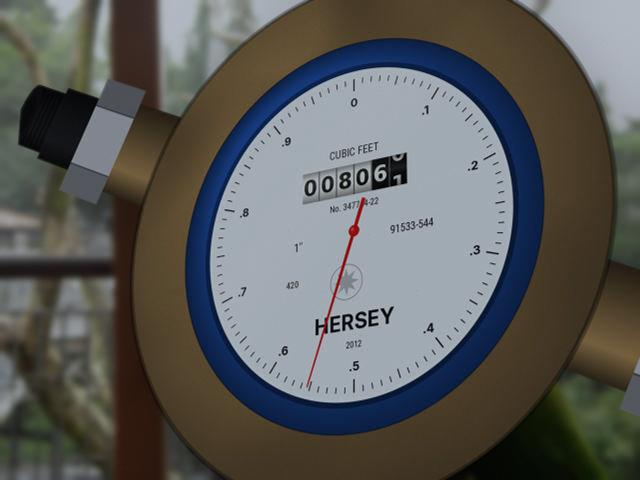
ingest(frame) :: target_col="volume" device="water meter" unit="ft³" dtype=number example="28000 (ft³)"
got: 8060.55 (ft³)
